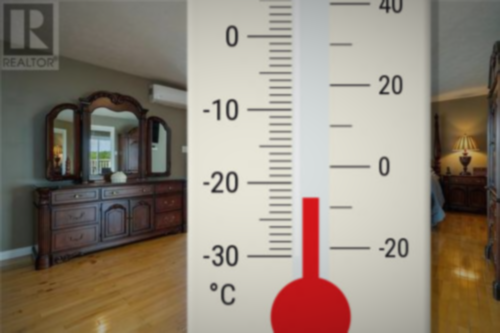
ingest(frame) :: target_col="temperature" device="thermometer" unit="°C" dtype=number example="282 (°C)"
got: -22 (°C)
